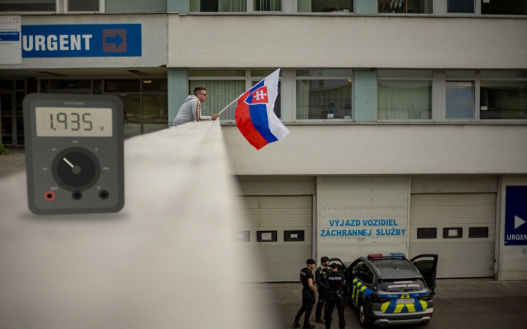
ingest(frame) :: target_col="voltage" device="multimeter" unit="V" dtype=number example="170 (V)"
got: 1.935 (V)
